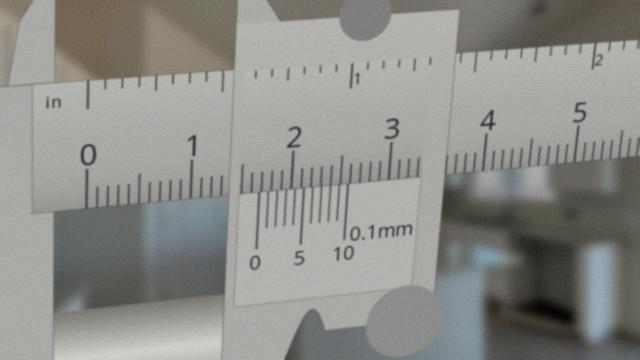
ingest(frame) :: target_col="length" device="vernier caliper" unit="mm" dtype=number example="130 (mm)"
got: 16.8 (mm)
